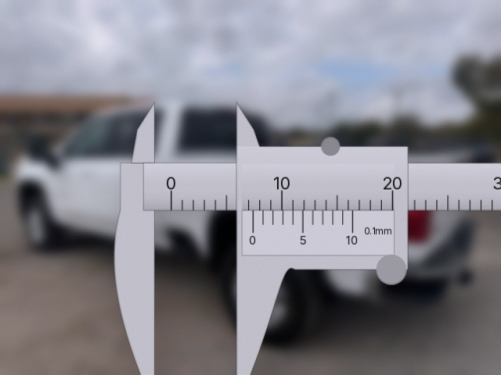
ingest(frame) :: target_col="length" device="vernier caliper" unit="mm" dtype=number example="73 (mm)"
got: 7.4 (mm)
